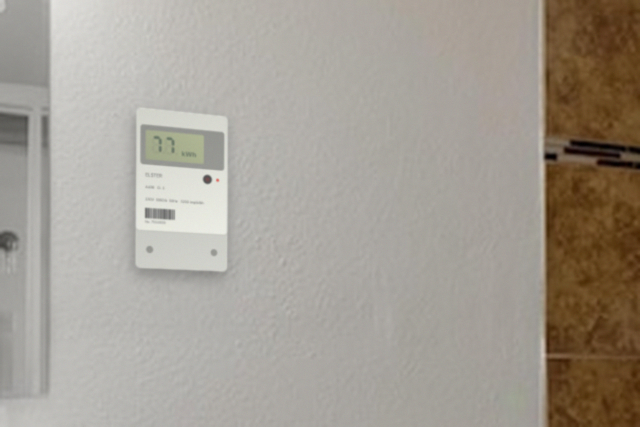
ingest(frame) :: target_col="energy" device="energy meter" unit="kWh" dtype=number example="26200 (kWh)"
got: 77 (kWh)
